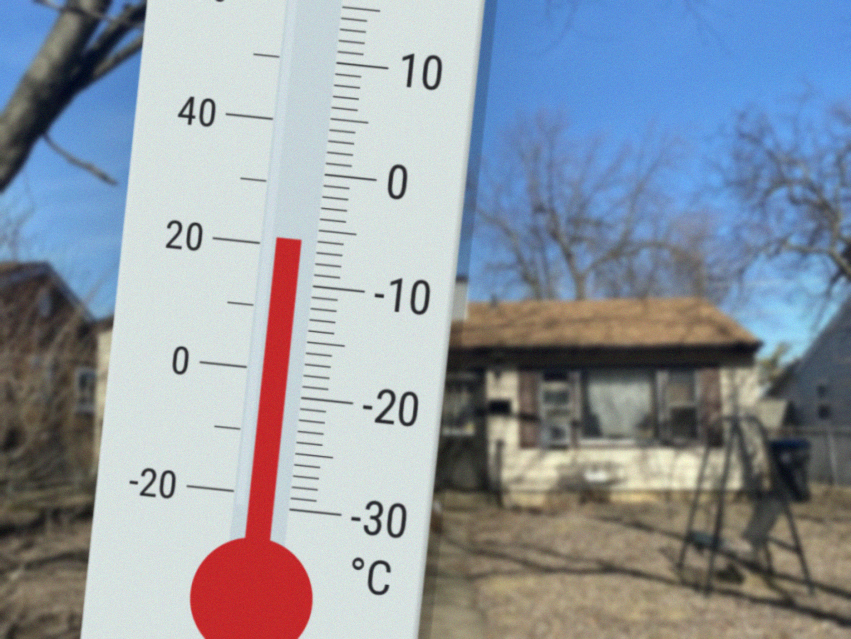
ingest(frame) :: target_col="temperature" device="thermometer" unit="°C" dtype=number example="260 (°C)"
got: -6 (°C)
